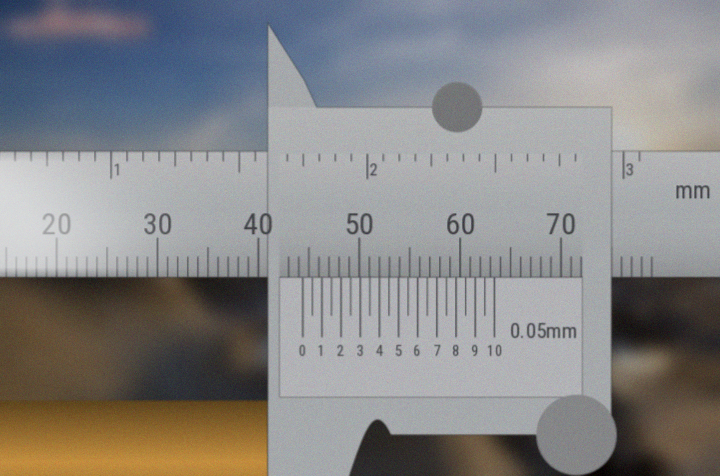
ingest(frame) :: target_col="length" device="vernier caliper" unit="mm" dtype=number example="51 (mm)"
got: 44.4 (mm)
